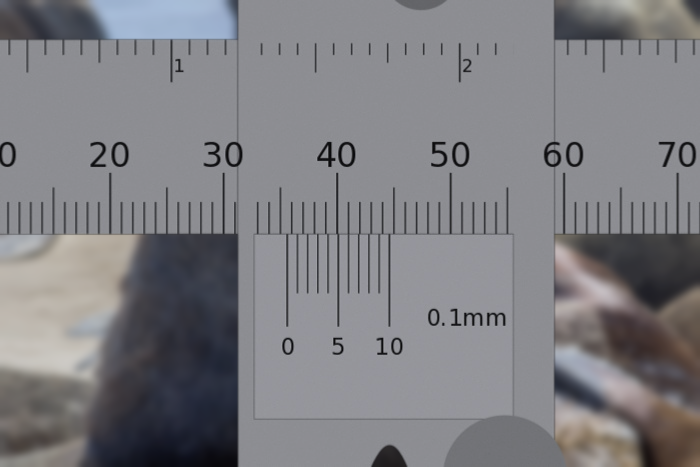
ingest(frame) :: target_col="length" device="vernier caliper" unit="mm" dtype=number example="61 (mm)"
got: 35.6 (mm)
